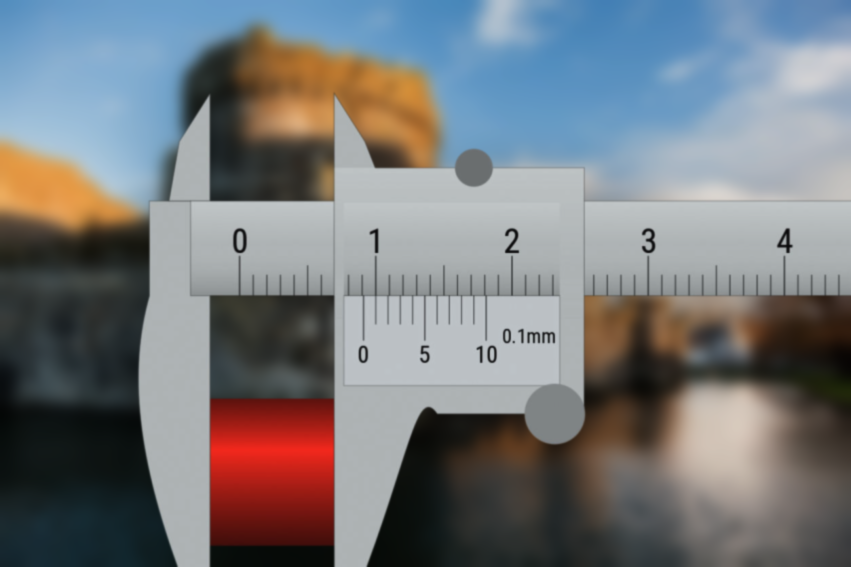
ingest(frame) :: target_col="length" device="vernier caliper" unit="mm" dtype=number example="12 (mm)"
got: 9.1 (mm)
